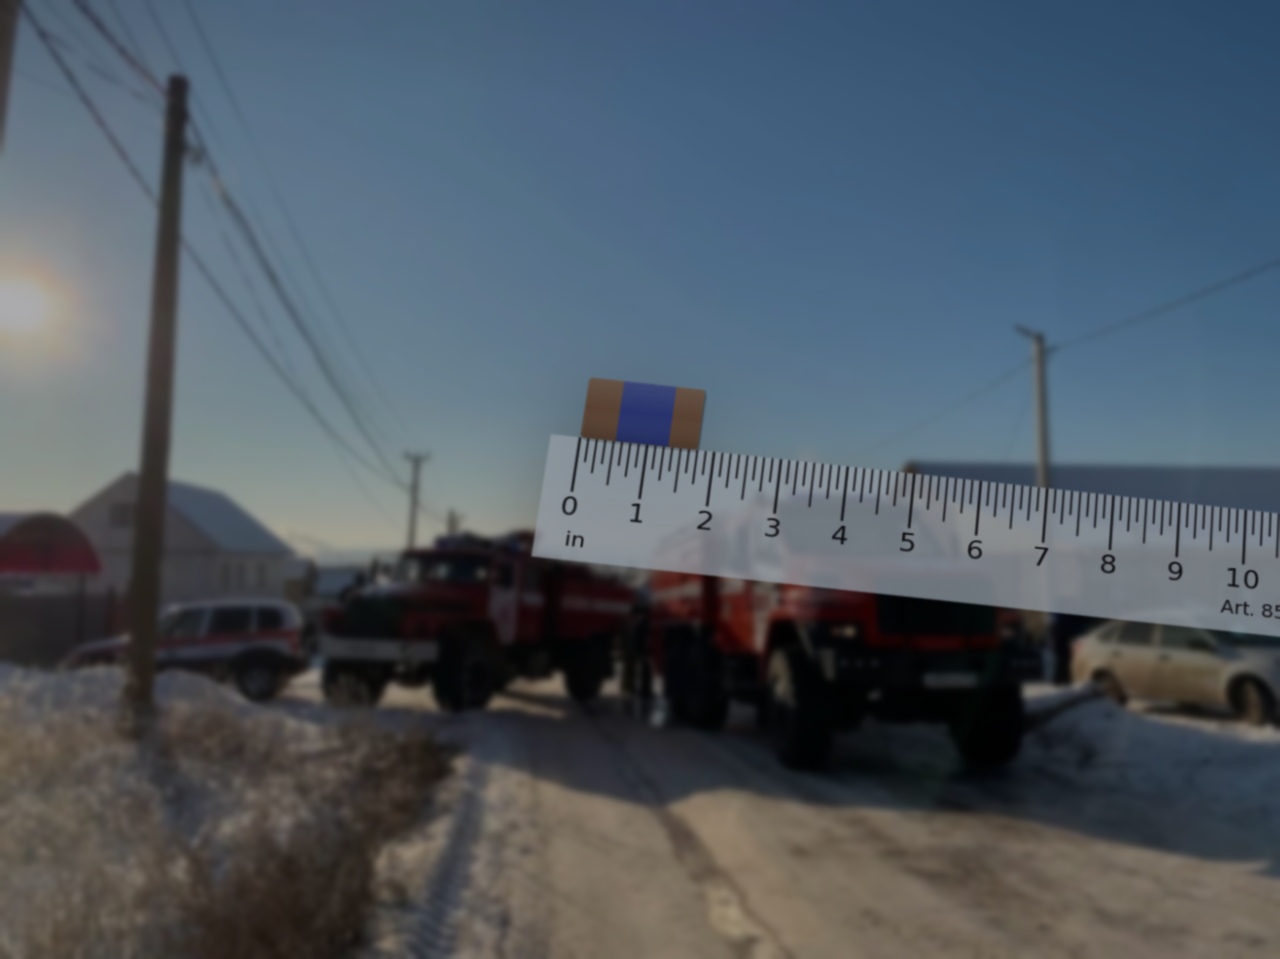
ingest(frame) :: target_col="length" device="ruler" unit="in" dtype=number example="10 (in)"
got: 1.75 (in)
